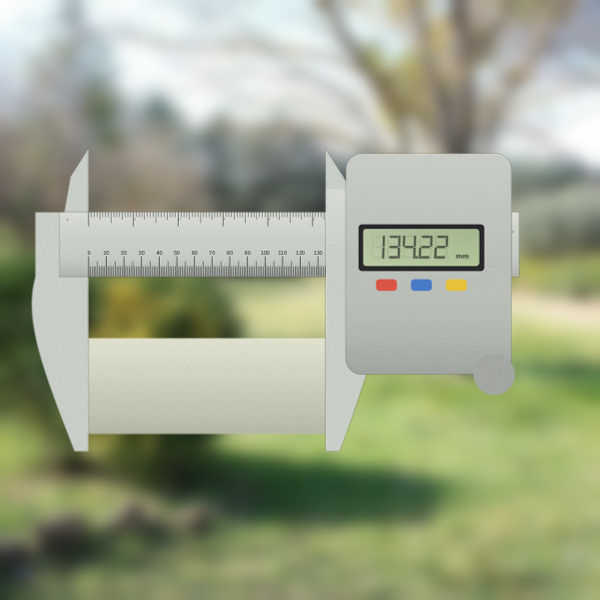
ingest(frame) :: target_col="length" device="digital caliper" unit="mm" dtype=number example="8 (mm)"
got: 134.22 (mm)
